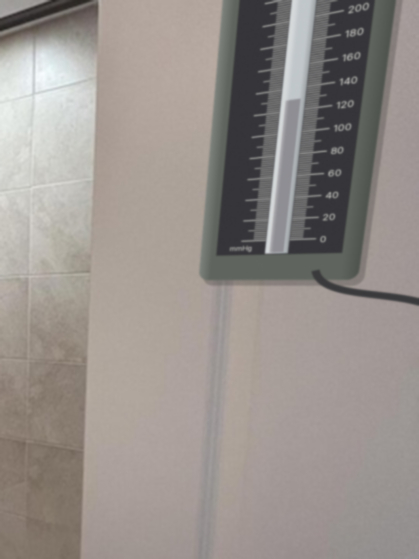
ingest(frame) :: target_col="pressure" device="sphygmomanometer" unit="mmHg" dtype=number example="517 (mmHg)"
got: 130 (mmHg)
